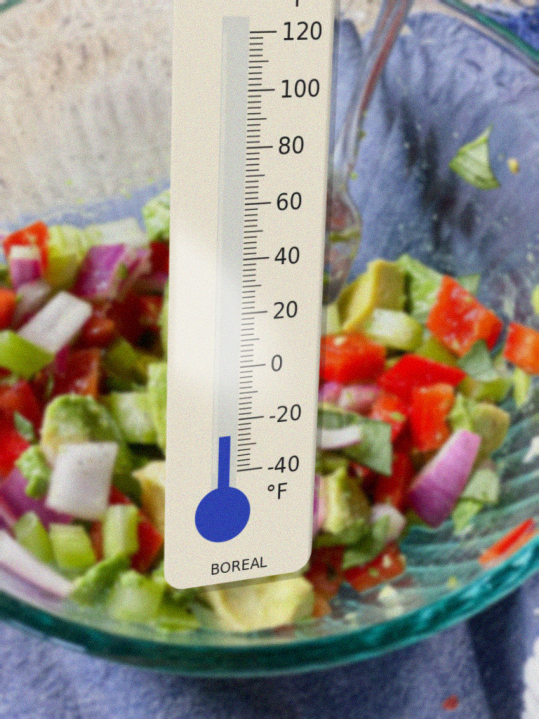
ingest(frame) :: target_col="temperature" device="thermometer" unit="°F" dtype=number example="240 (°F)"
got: -26 (°F)
